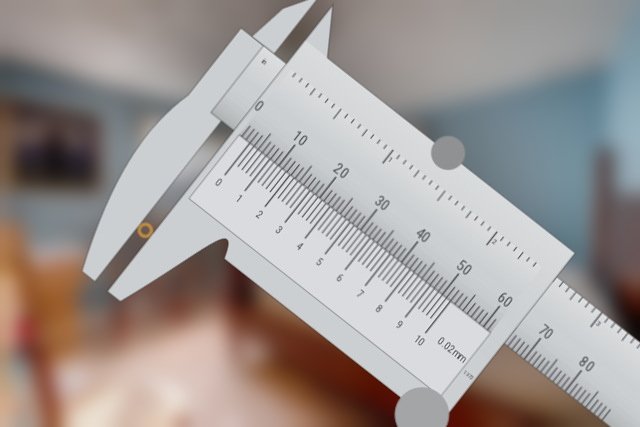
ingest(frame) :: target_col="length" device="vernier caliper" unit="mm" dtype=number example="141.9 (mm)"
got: 3.0 (mm)
